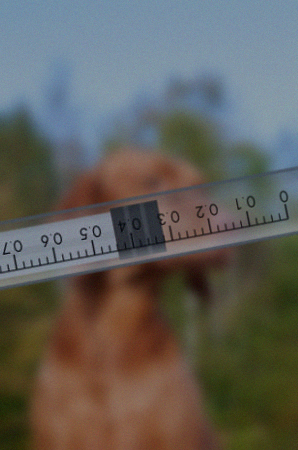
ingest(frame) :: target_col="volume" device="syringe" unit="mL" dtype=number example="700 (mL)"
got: 0.32 (mL)
